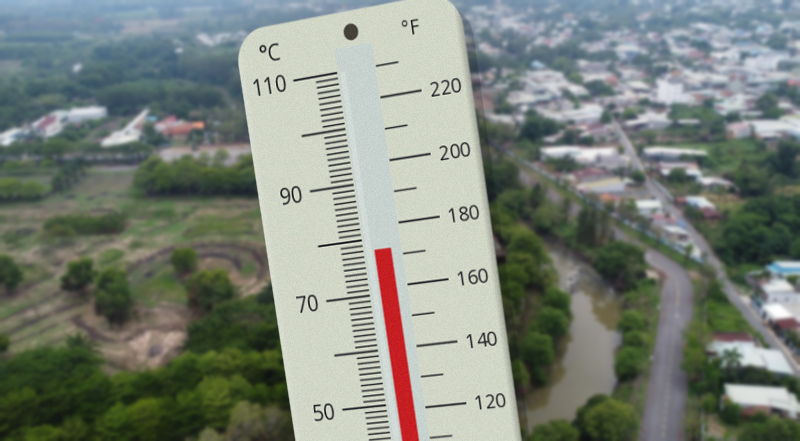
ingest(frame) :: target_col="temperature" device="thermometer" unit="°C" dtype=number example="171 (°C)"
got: 78 (°C)
